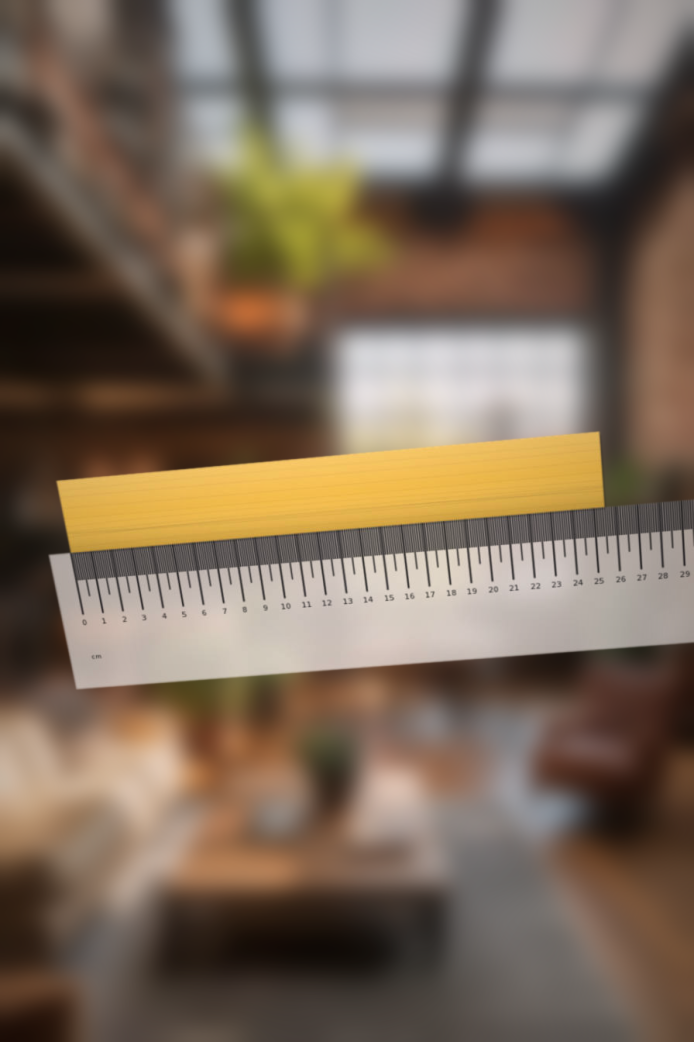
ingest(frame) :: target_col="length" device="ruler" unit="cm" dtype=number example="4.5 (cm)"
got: 25.5 (cm)
